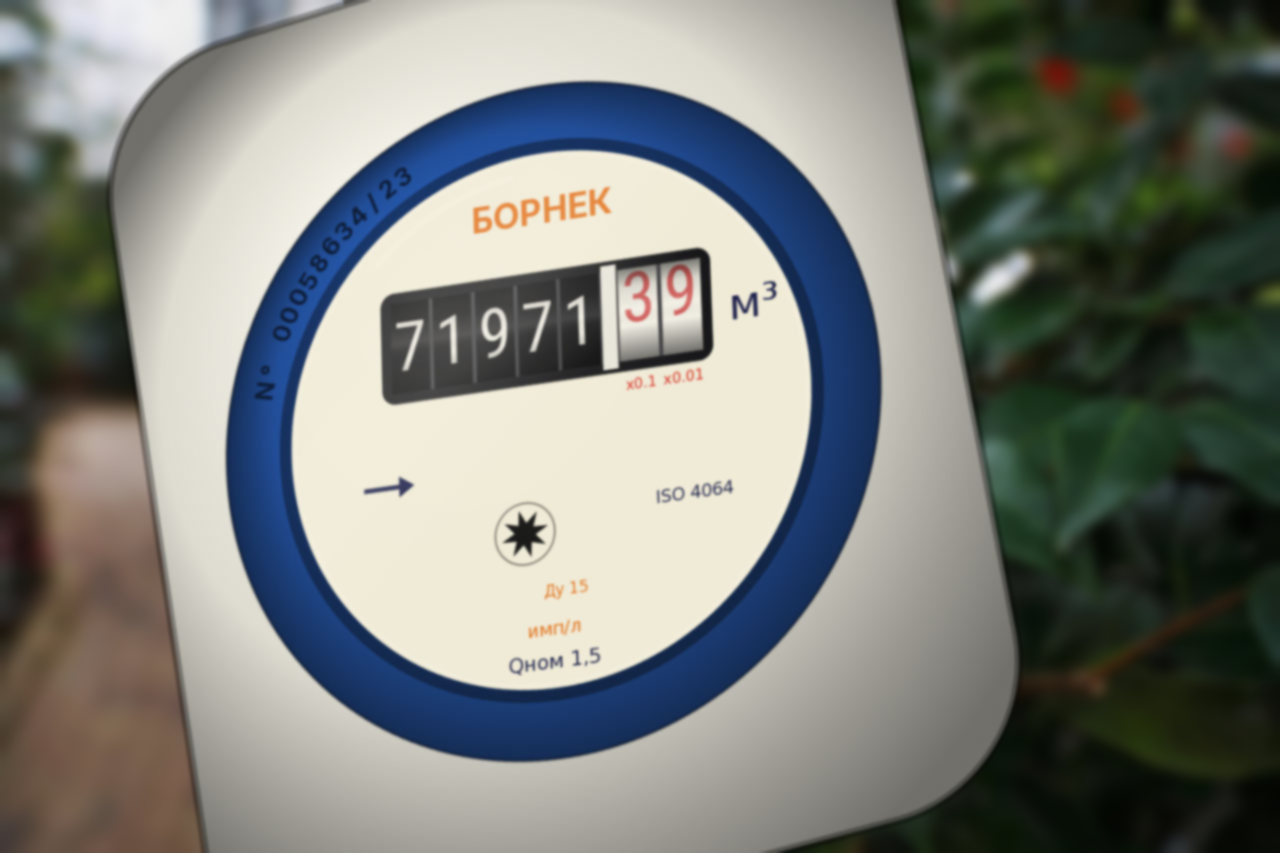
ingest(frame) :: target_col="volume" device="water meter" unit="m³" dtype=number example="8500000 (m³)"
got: 71971.39 (m³)
